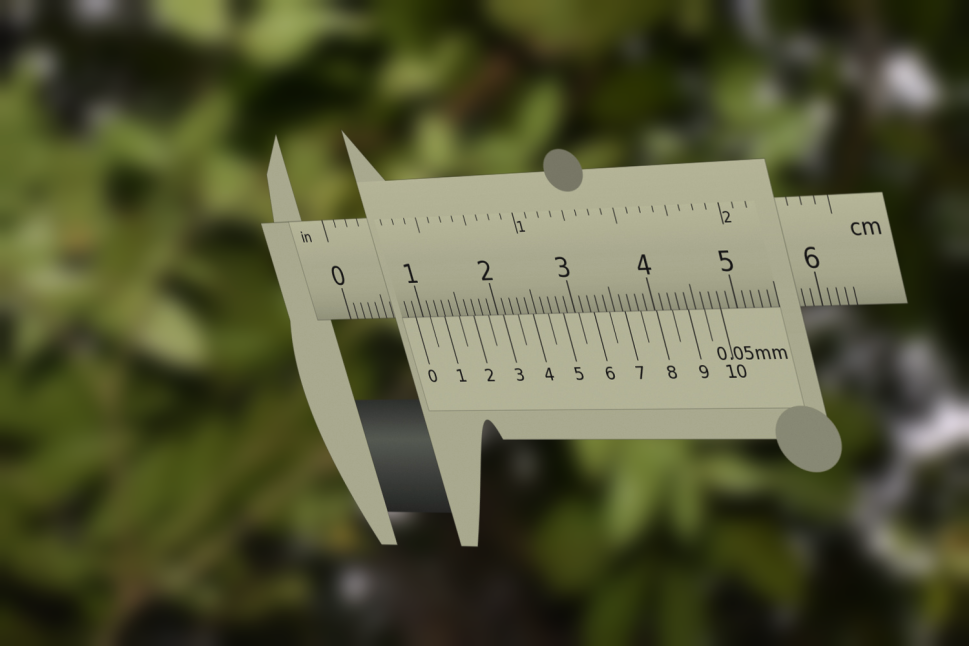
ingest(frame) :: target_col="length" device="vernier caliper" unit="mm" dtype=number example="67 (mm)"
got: 9.0 (mm)
